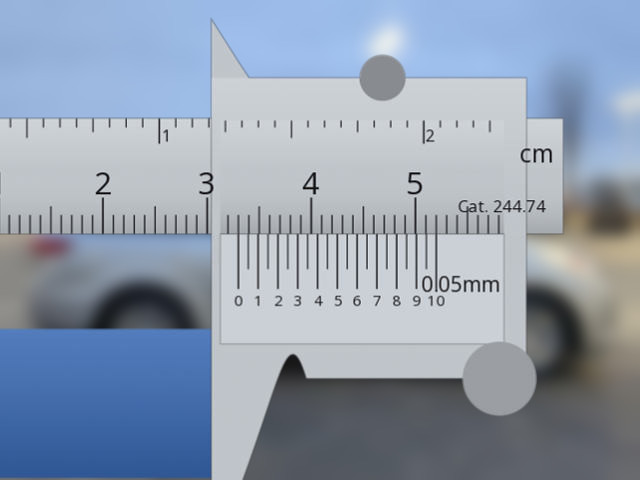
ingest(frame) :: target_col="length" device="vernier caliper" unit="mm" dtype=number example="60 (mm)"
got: 33.0 (mm)
